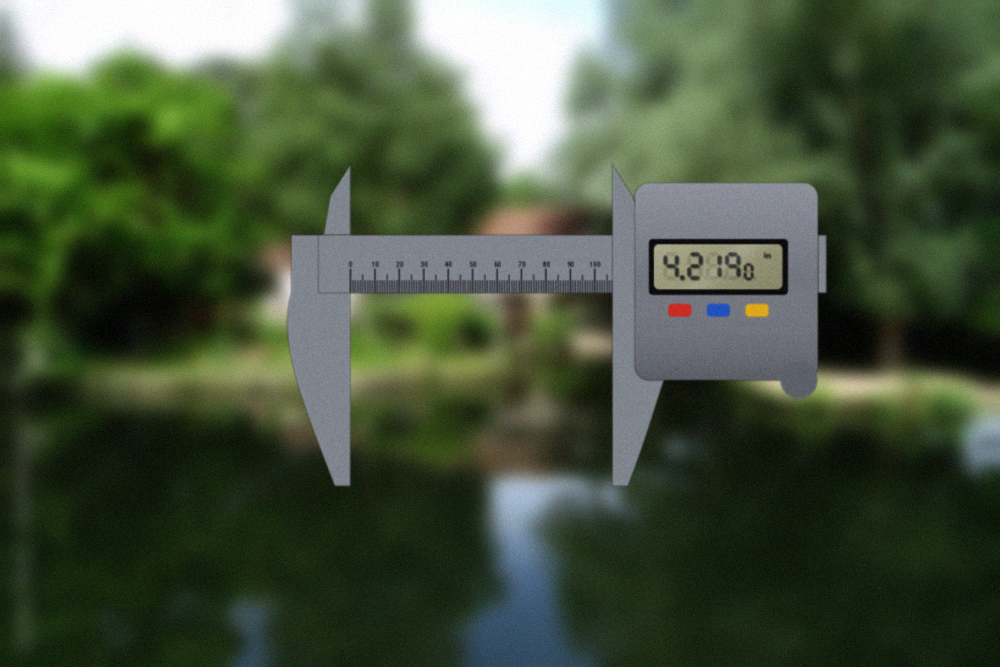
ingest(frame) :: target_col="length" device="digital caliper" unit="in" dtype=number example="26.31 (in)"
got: 4.2190 (in)
